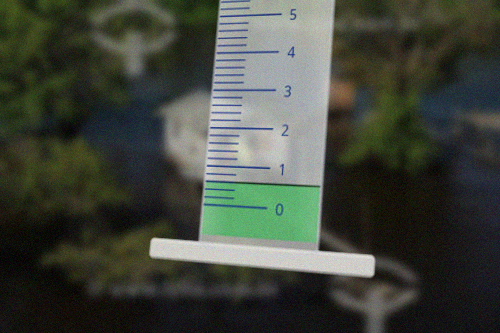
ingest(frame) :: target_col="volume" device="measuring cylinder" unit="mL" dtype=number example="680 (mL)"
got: 0.6 (mL)
